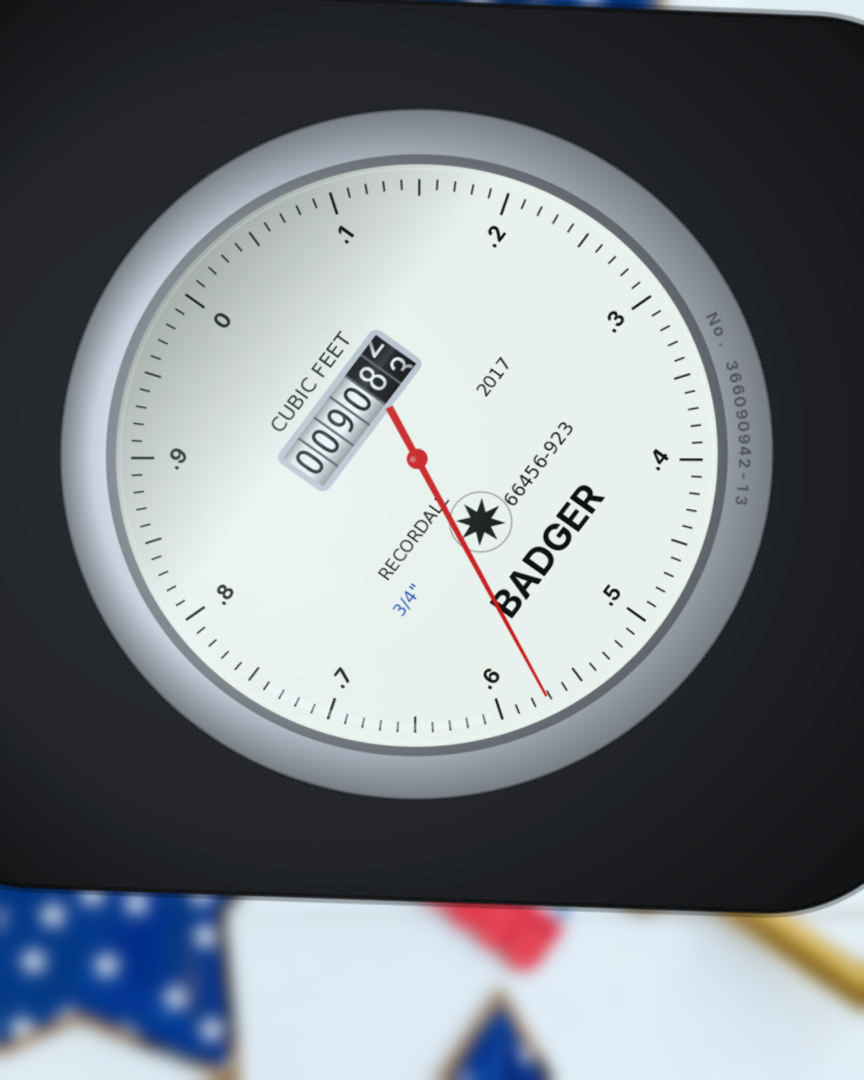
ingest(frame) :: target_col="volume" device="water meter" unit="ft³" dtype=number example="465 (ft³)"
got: 9082.57 (ft³)
